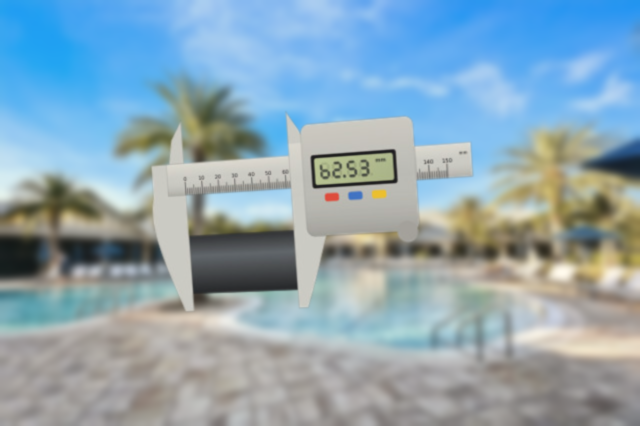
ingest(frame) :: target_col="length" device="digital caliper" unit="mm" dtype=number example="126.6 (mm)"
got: 62.53 (mm)
